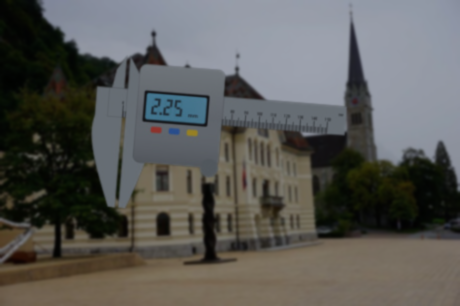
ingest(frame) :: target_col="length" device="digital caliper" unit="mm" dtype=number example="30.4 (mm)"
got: 2.25 (mm)
